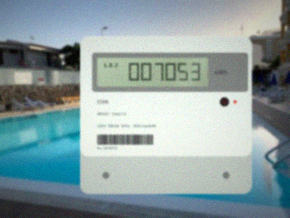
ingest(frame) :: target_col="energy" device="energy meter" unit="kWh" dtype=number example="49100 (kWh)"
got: 7053 (kWh)
